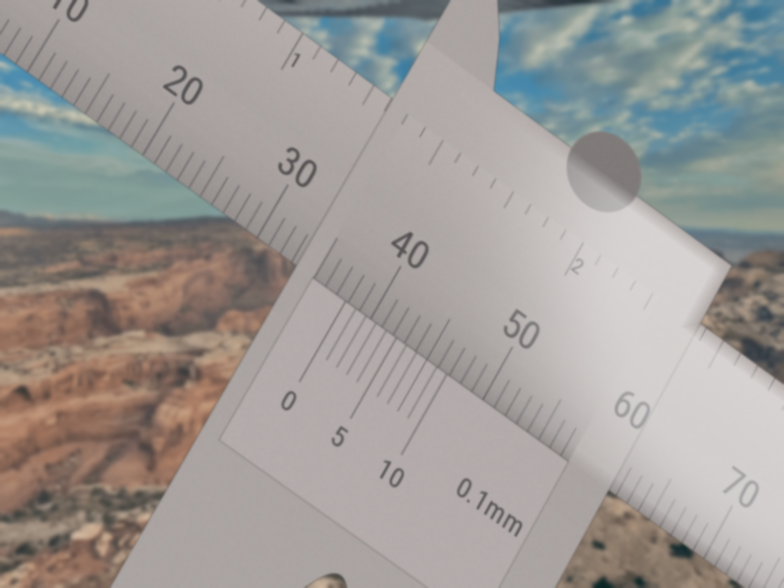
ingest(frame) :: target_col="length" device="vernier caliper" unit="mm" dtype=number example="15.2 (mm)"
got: 37.8 (mm)
